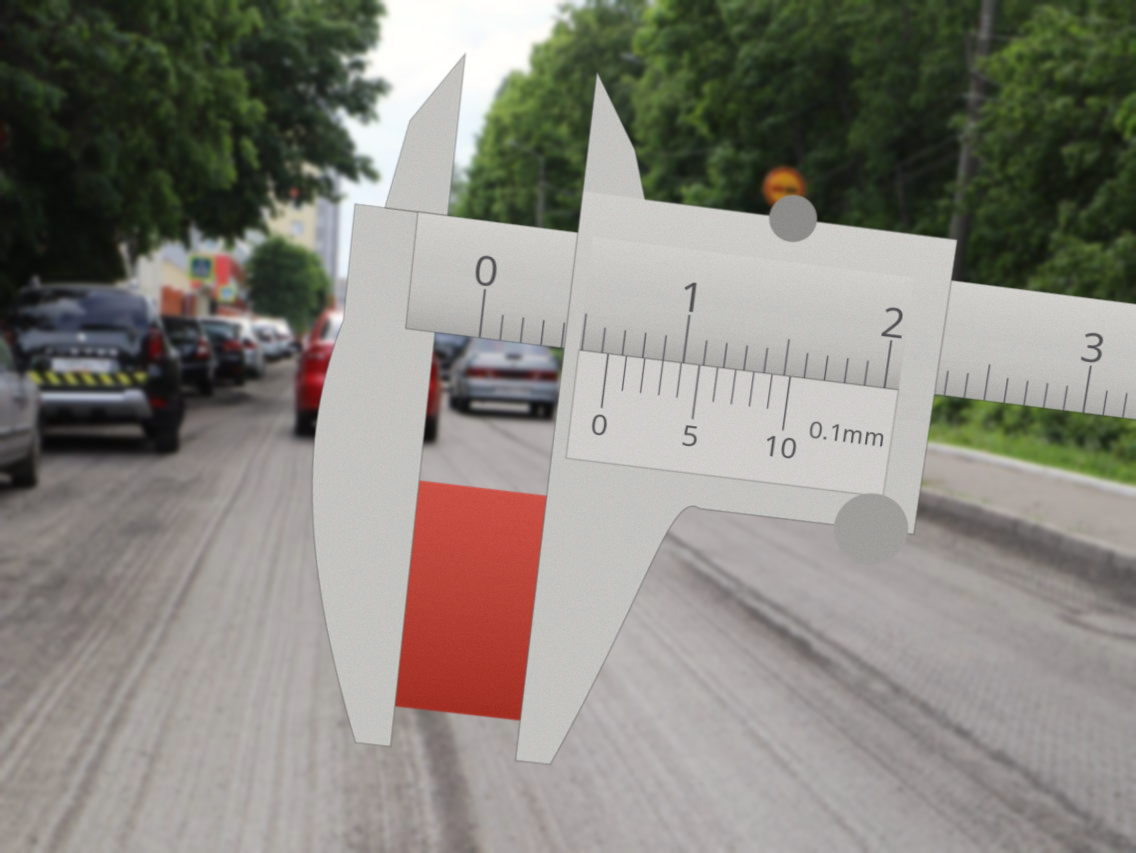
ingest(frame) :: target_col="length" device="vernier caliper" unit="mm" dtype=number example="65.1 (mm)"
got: 6.3 (mm)
